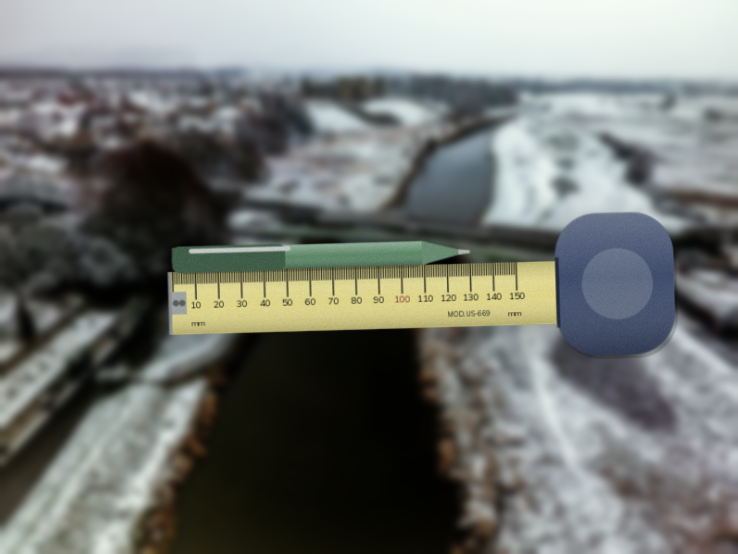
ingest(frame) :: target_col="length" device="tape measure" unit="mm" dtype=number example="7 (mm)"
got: 130 (mm)
